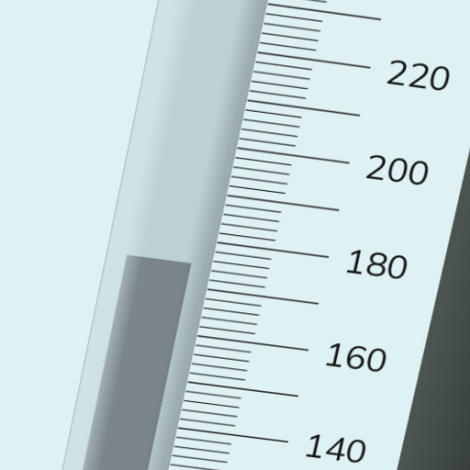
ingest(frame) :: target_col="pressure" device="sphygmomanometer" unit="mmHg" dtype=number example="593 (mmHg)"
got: 175 (mmHg)
